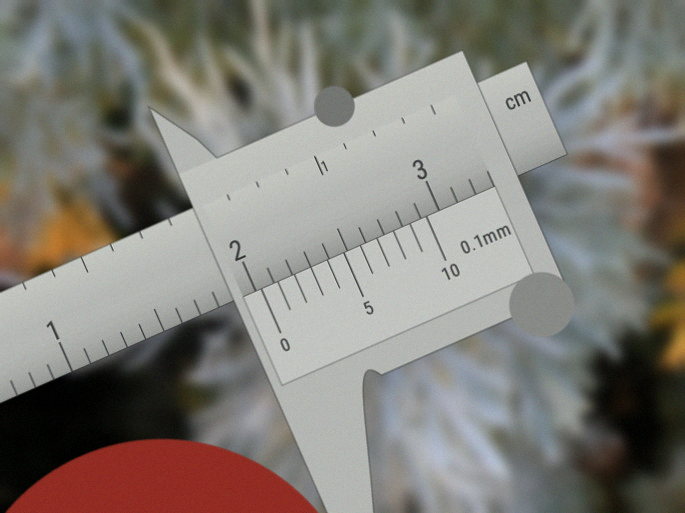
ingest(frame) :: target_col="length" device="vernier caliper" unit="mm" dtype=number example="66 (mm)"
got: 20.3 (mm)
